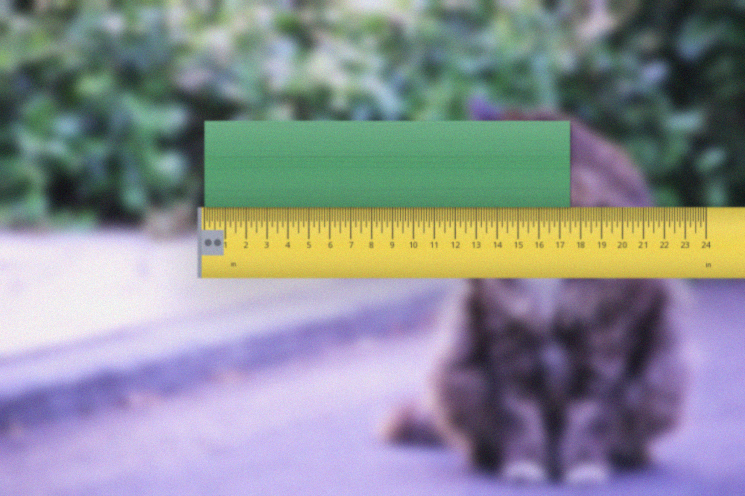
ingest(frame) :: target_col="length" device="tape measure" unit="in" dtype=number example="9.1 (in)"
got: 17.5 (in)
